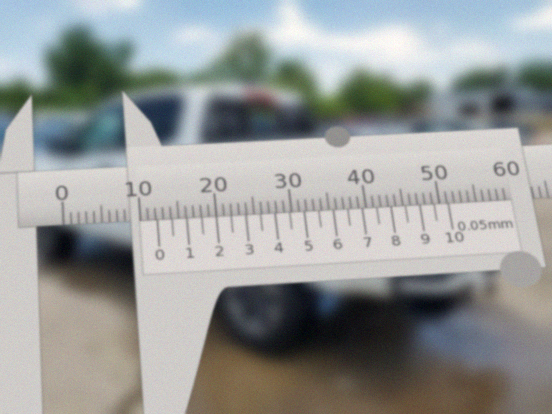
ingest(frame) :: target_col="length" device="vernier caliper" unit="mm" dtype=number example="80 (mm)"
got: 12.2 (mm)
